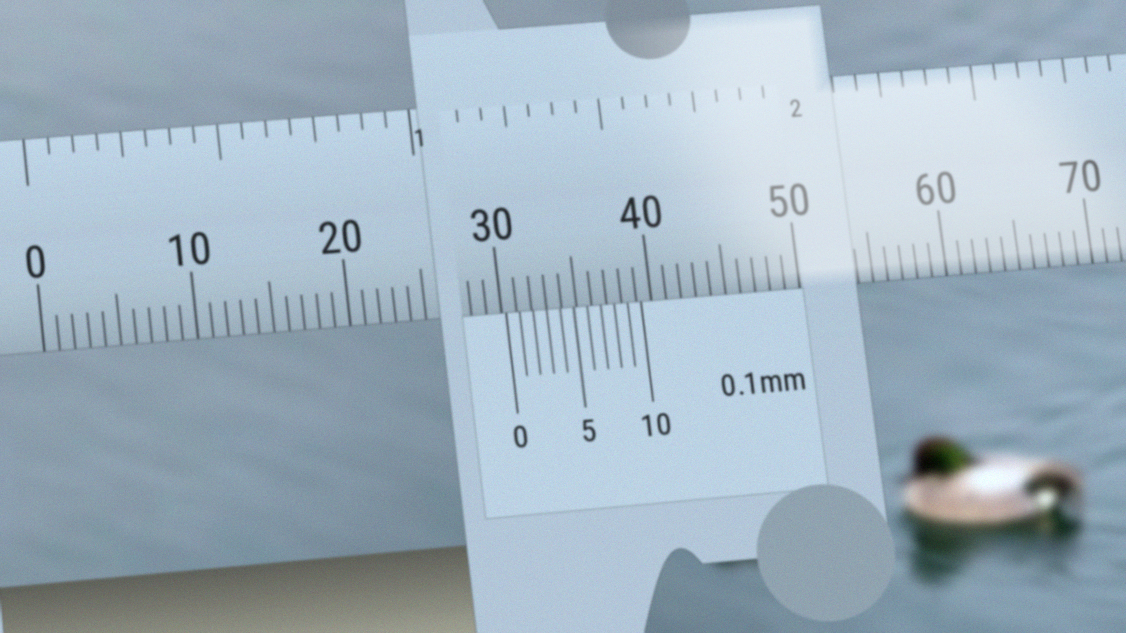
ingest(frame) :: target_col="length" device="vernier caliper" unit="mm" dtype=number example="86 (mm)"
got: 30.3 (mm)
